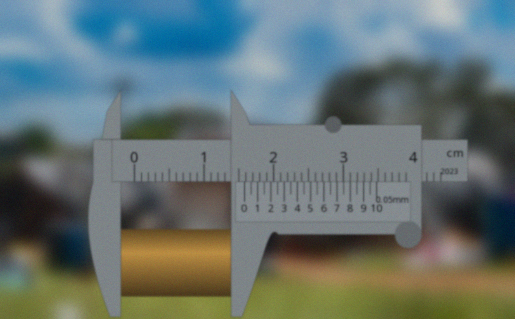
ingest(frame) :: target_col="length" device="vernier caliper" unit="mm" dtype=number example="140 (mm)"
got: 15.8 (mm)
